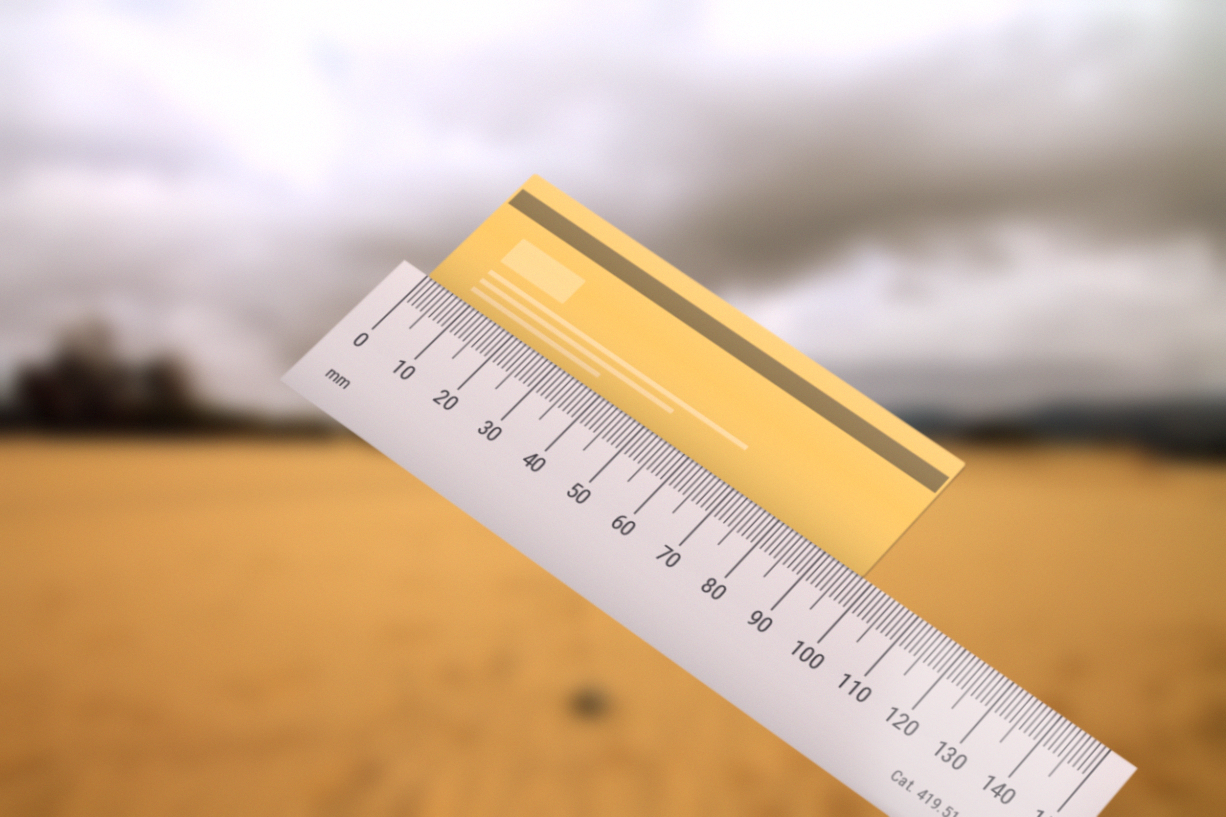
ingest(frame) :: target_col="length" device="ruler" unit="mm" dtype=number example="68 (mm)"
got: 98 (mm)
